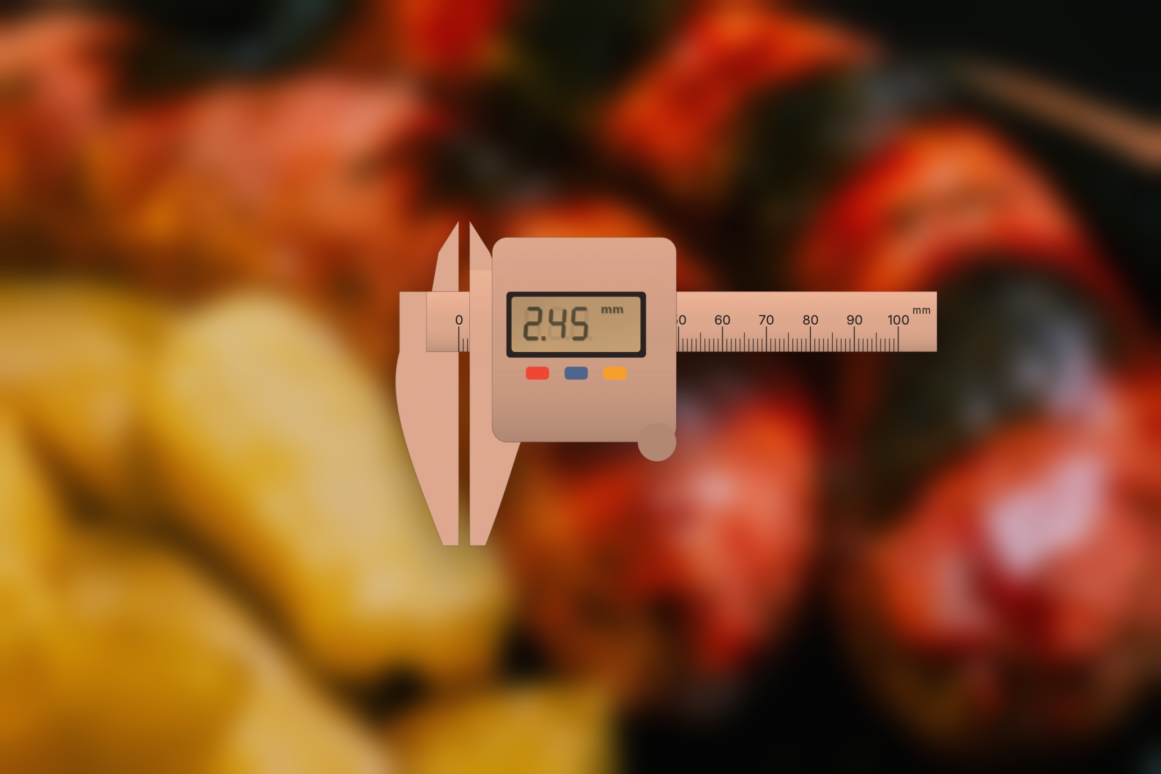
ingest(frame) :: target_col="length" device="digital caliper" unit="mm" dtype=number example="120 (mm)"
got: 2.45 (mm)
